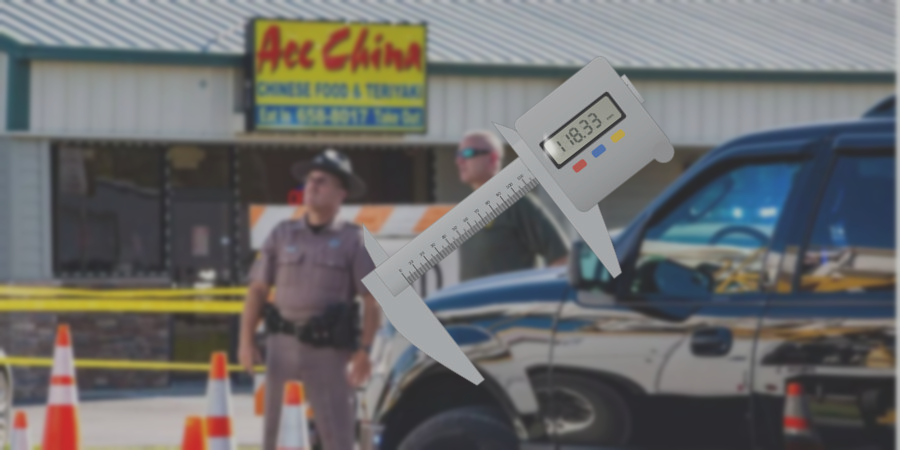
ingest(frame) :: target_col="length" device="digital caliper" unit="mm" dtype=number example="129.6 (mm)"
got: 118.33 (mm)
